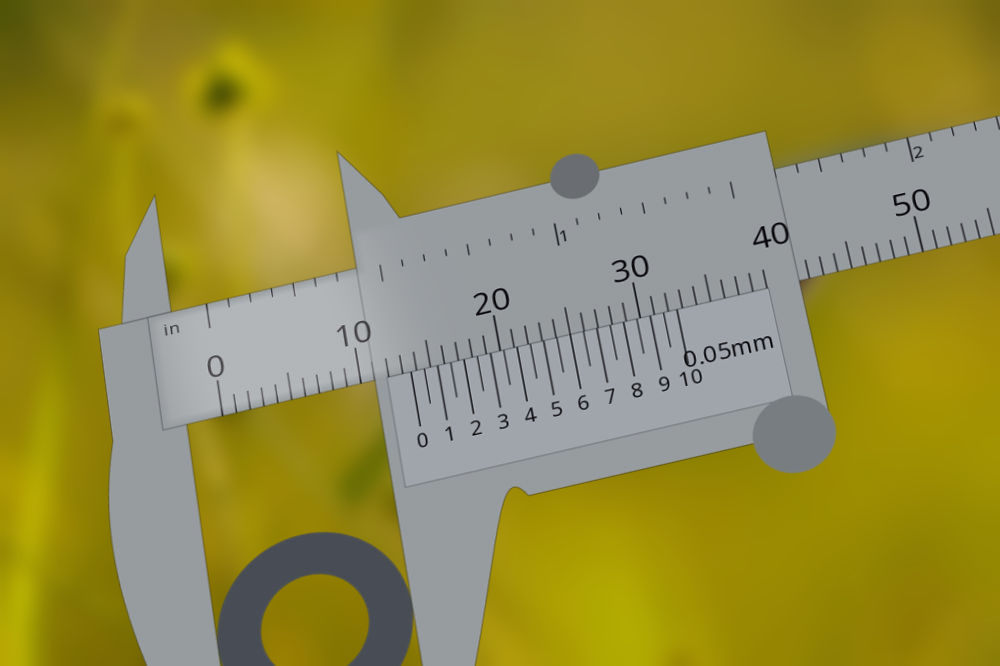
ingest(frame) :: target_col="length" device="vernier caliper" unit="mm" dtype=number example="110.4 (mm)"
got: 13.6 (mm)
